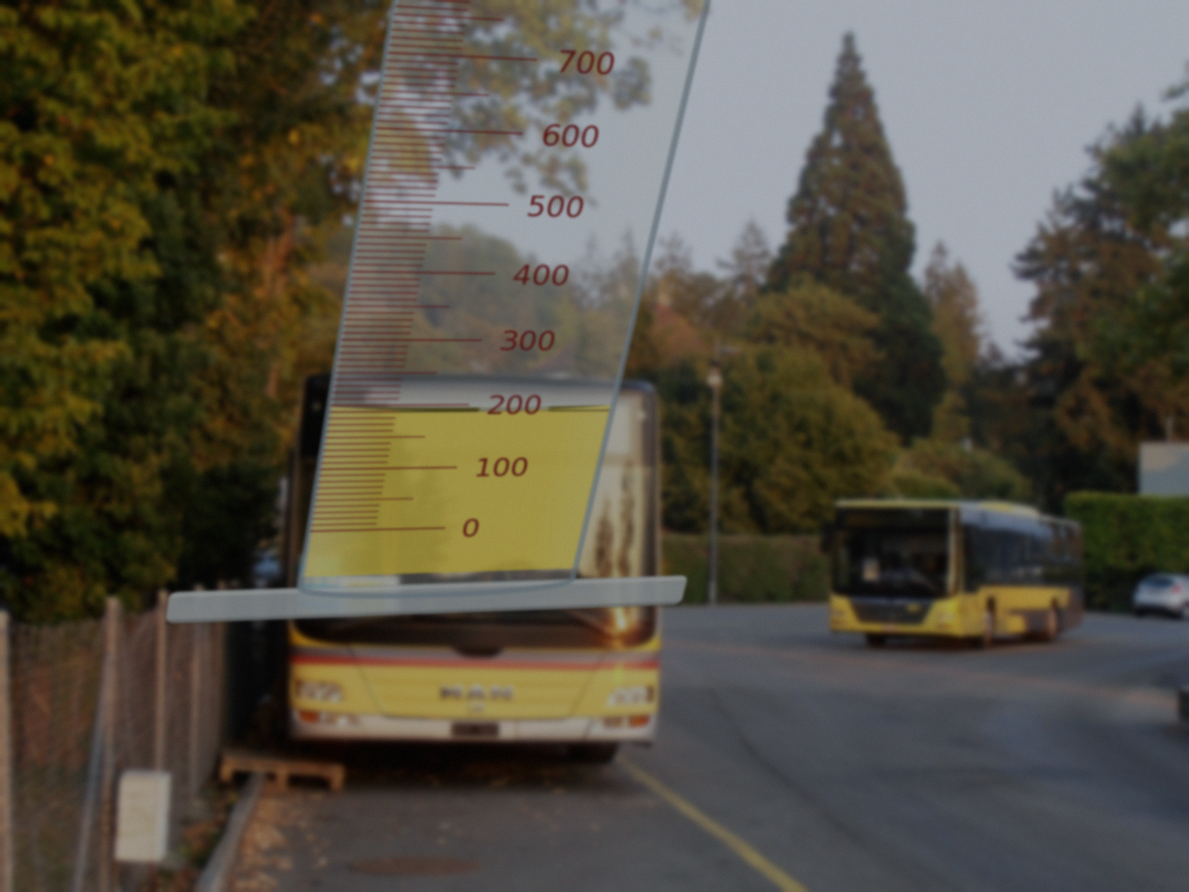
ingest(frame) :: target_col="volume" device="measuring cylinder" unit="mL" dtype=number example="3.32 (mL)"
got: 190 (mL)
